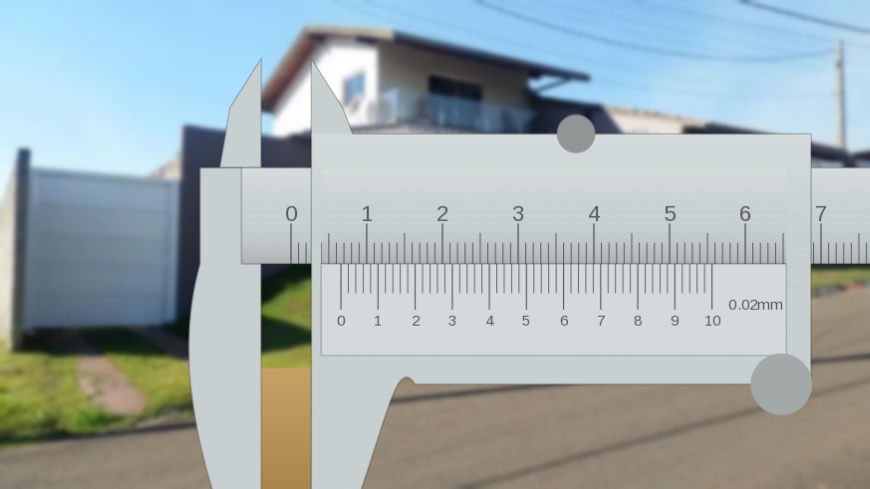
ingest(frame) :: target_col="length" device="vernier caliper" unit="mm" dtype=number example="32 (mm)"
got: 6.6 (mm)
